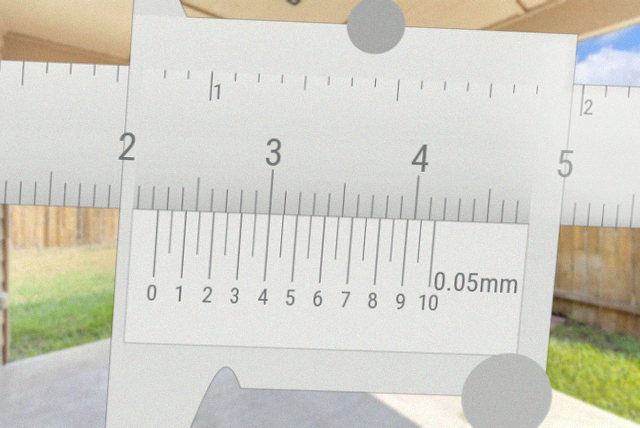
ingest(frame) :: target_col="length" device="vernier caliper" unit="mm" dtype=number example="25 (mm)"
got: 22.4 (mm)
